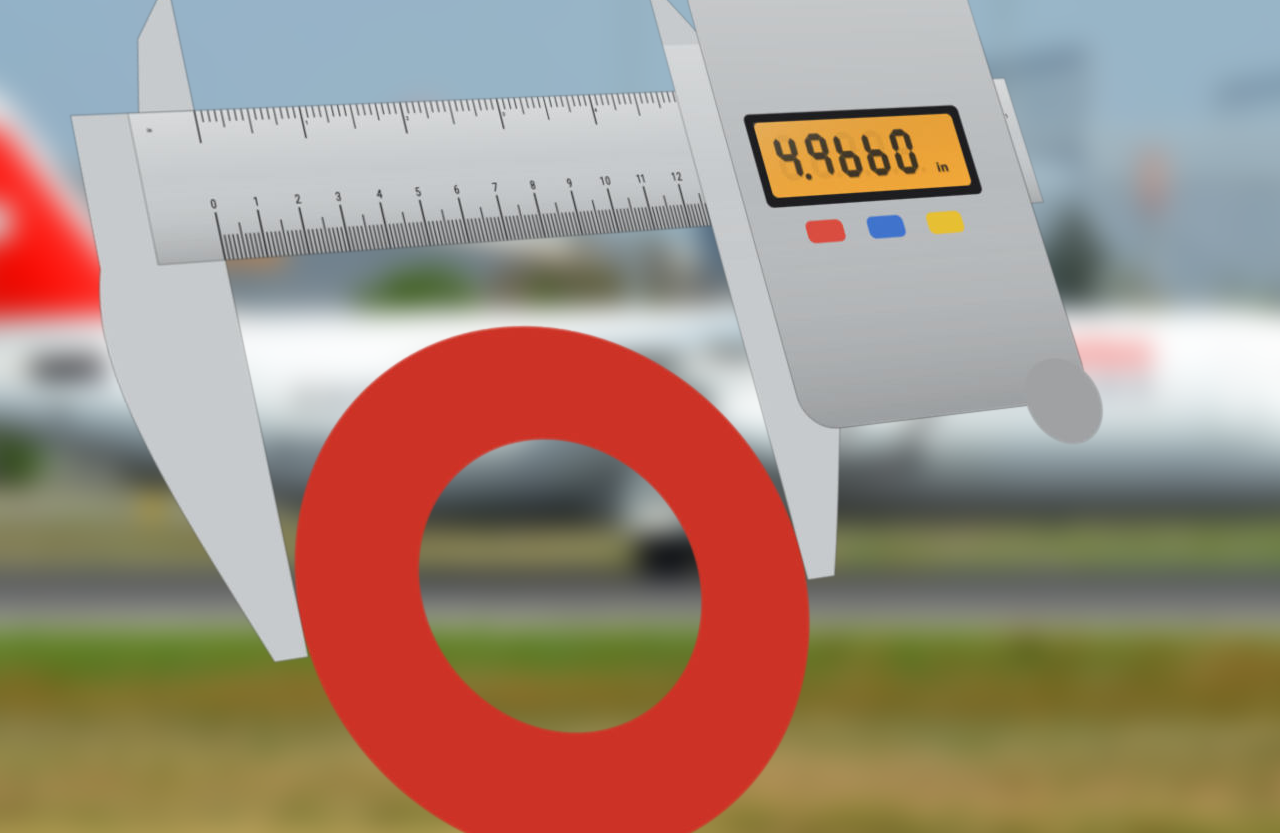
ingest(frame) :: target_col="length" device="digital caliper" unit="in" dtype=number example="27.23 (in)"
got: 4.9660 (in)
